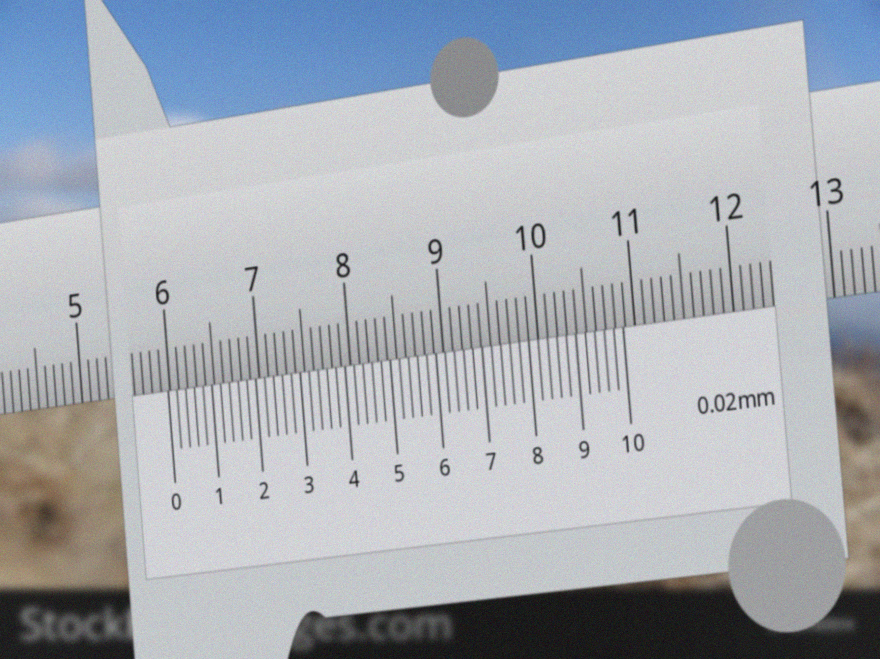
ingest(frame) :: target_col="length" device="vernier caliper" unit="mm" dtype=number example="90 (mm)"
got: 59.8 (mm)
